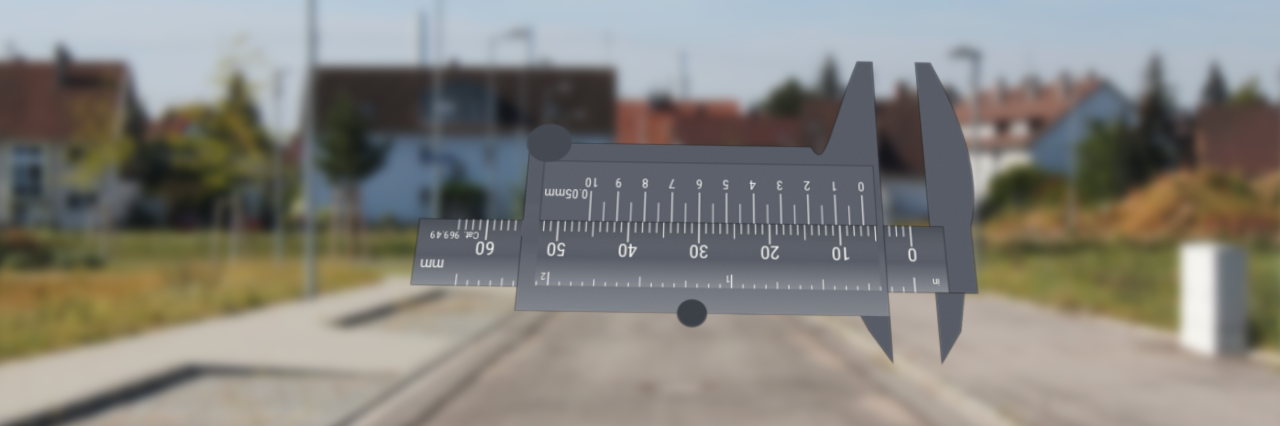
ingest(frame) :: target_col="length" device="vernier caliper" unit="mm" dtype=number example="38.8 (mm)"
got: 6.6 (mm)
